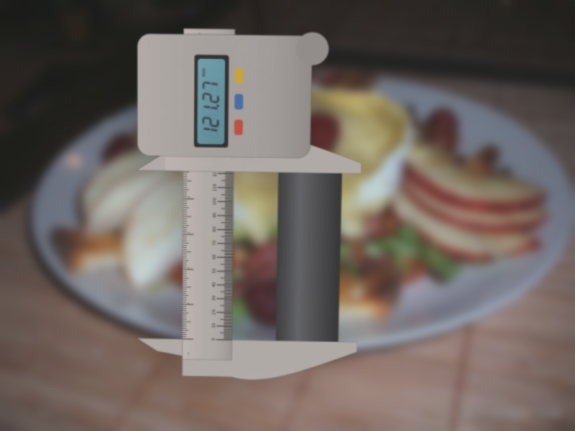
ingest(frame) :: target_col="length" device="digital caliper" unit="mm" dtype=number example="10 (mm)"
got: 121.27 (mm)
